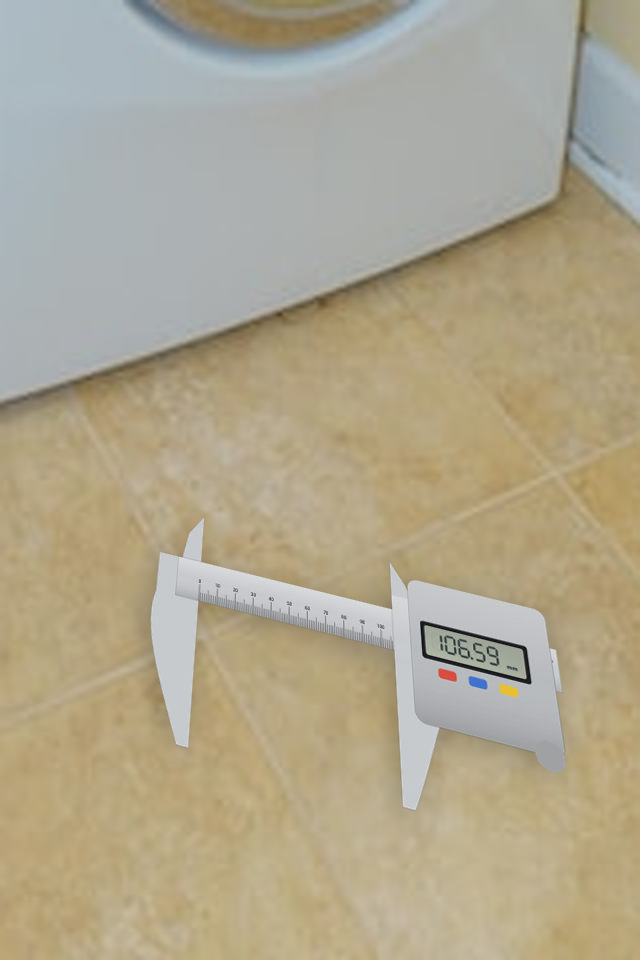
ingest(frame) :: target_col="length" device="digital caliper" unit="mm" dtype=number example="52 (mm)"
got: 106.59 (mm)
